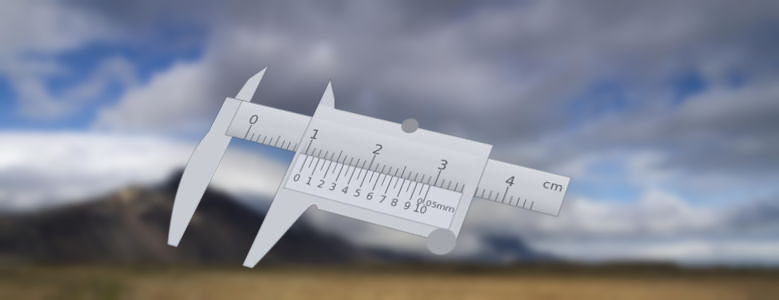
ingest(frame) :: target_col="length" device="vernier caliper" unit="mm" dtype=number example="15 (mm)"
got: 10.4 (mm)
